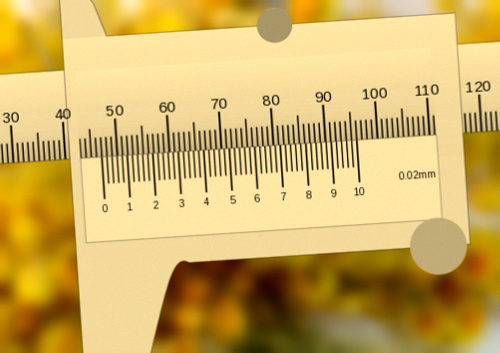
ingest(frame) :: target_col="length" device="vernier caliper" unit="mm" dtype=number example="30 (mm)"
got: 47.0 (mm)
